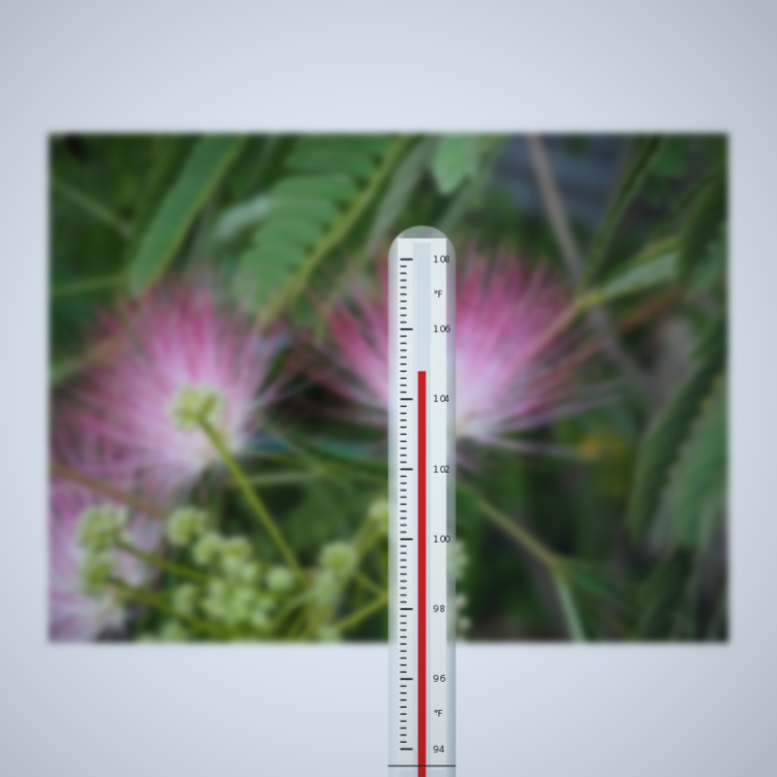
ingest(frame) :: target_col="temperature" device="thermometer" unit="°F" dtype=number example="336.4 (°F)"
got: 104.8 (°F)
